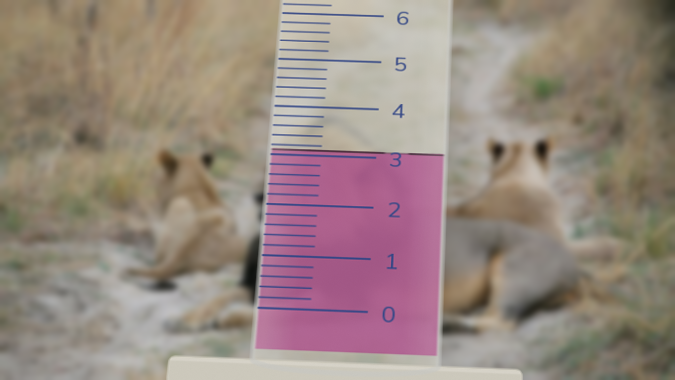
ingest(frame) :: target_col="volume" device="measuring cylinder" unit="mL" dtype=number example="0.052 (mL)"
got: 3.1 (mL)
